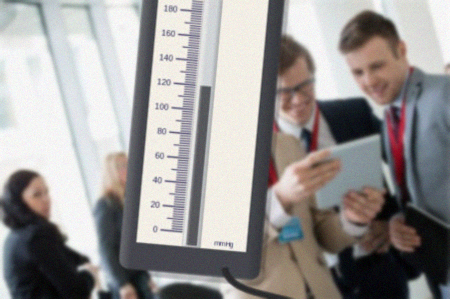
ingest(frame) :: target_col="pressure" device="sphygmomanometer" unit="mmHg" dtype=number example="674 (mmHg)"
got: 120 (mmHg)
